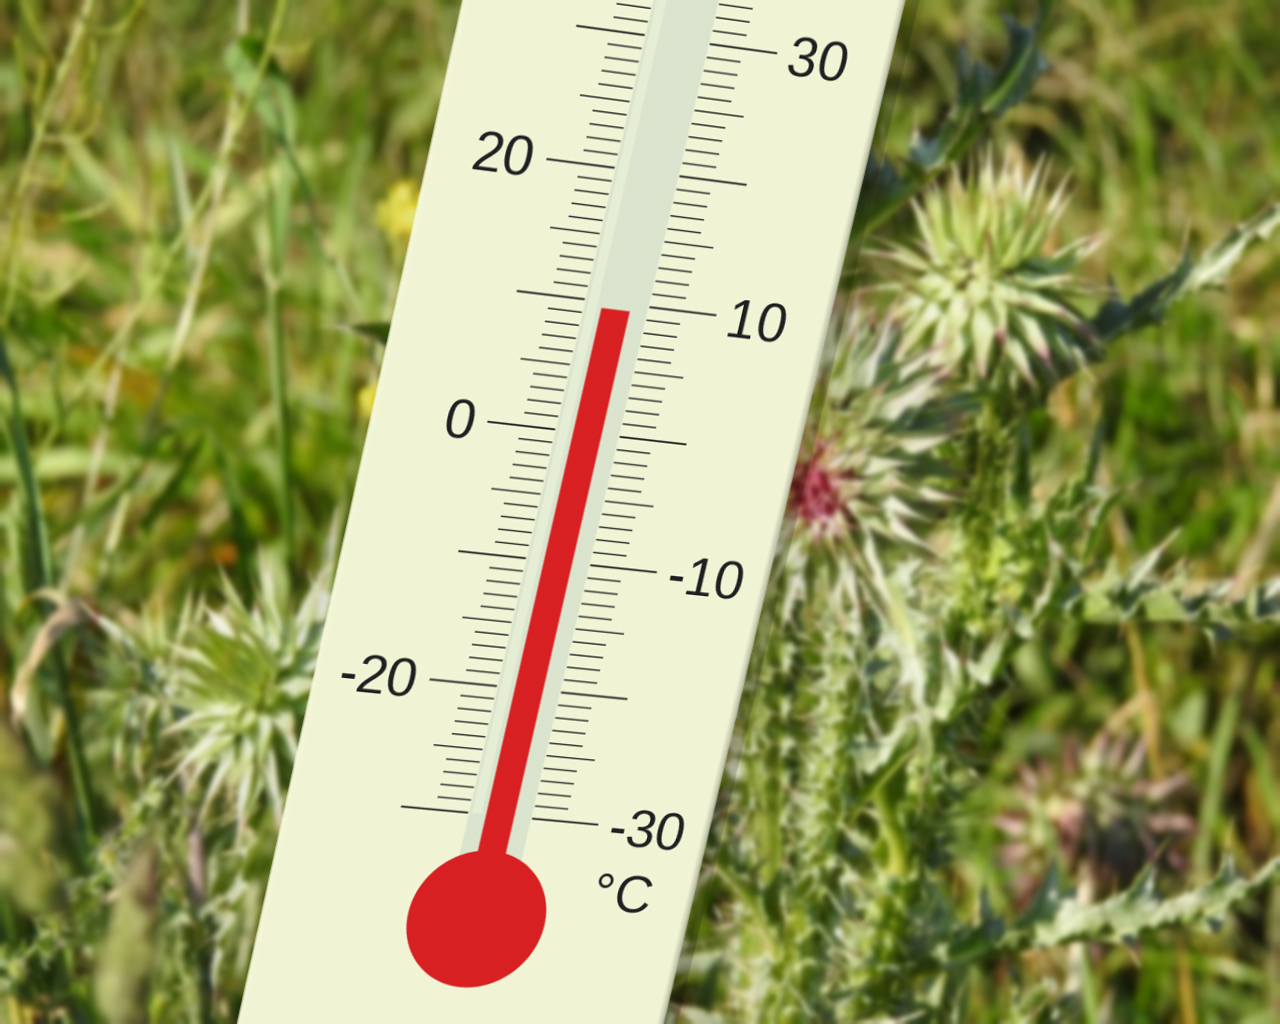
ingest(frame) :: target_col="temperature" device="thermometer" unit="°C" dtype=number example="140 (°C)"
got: 9.5 (°C)
